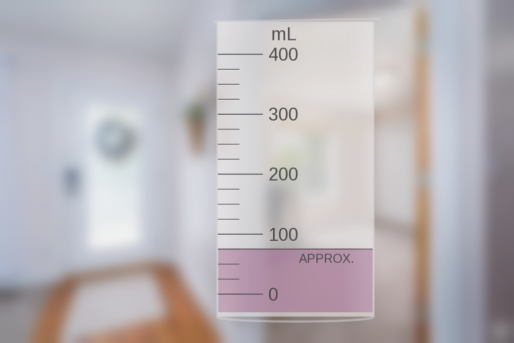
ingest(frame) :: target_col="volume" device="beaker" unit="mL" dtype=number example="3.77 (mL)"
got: 75 (mL)
